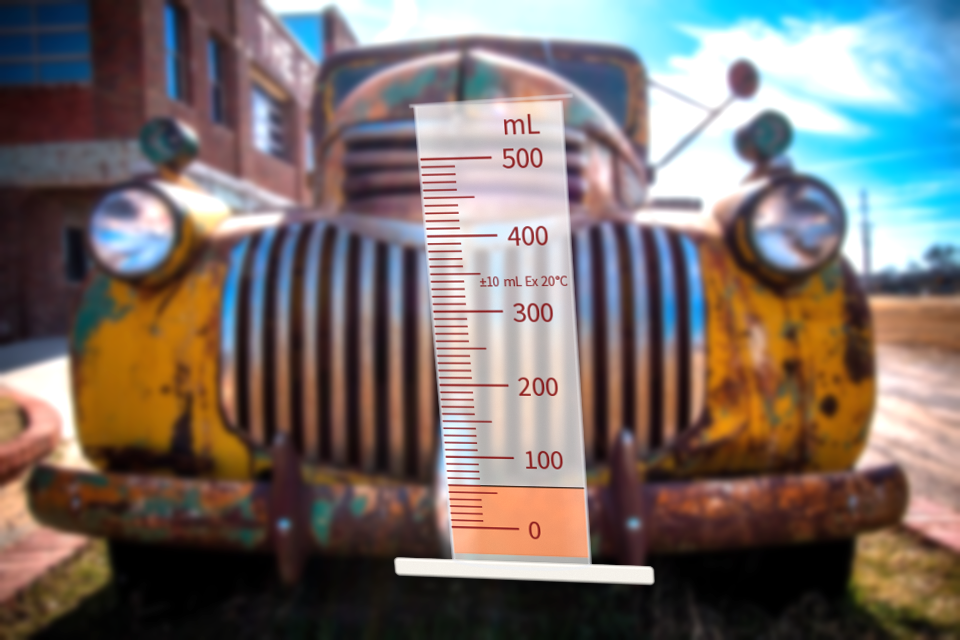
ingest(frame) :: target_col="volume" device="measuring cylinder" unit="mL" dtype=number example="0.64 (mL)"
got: 60 (mL)
